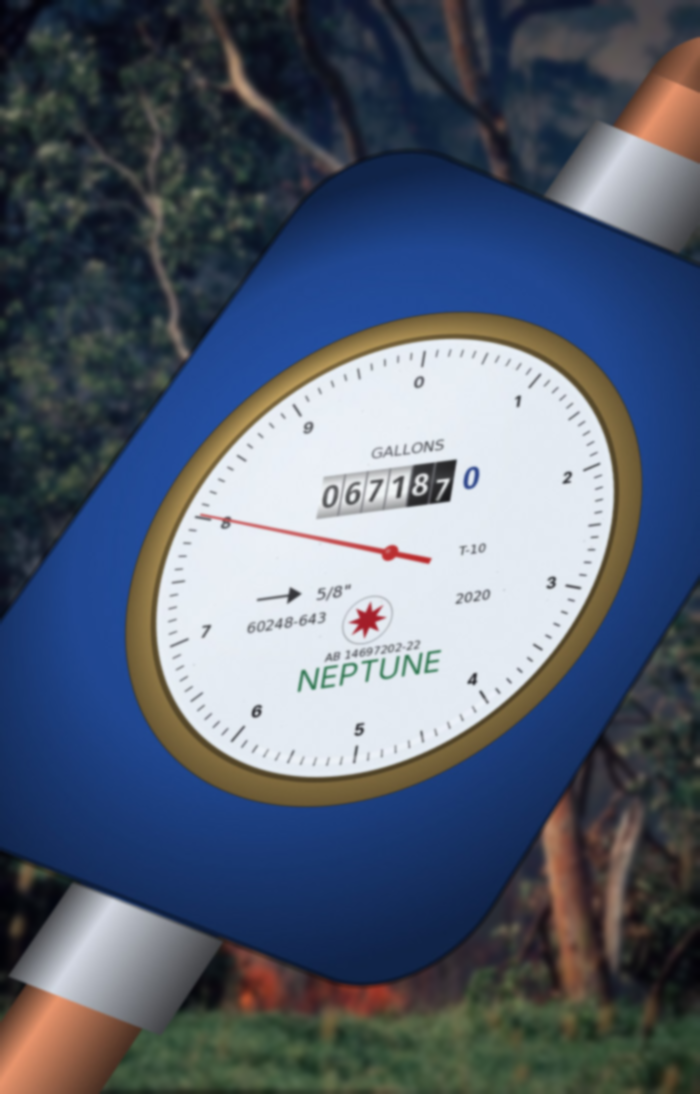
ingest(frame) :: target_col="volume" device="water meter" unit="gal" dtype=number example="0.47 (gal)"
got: 671868.0 (gal)
